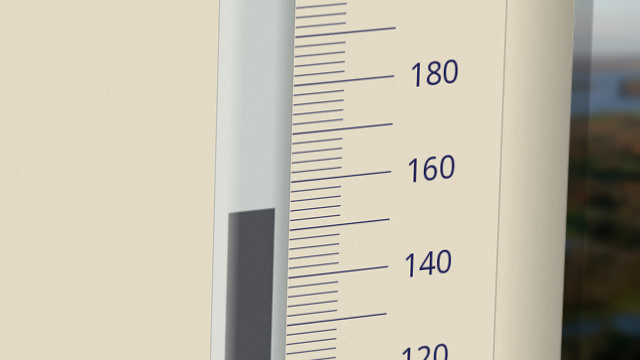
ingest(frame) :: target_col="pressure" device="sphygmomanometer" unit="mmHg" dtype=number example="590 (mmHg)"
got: 155 (mmHg)
